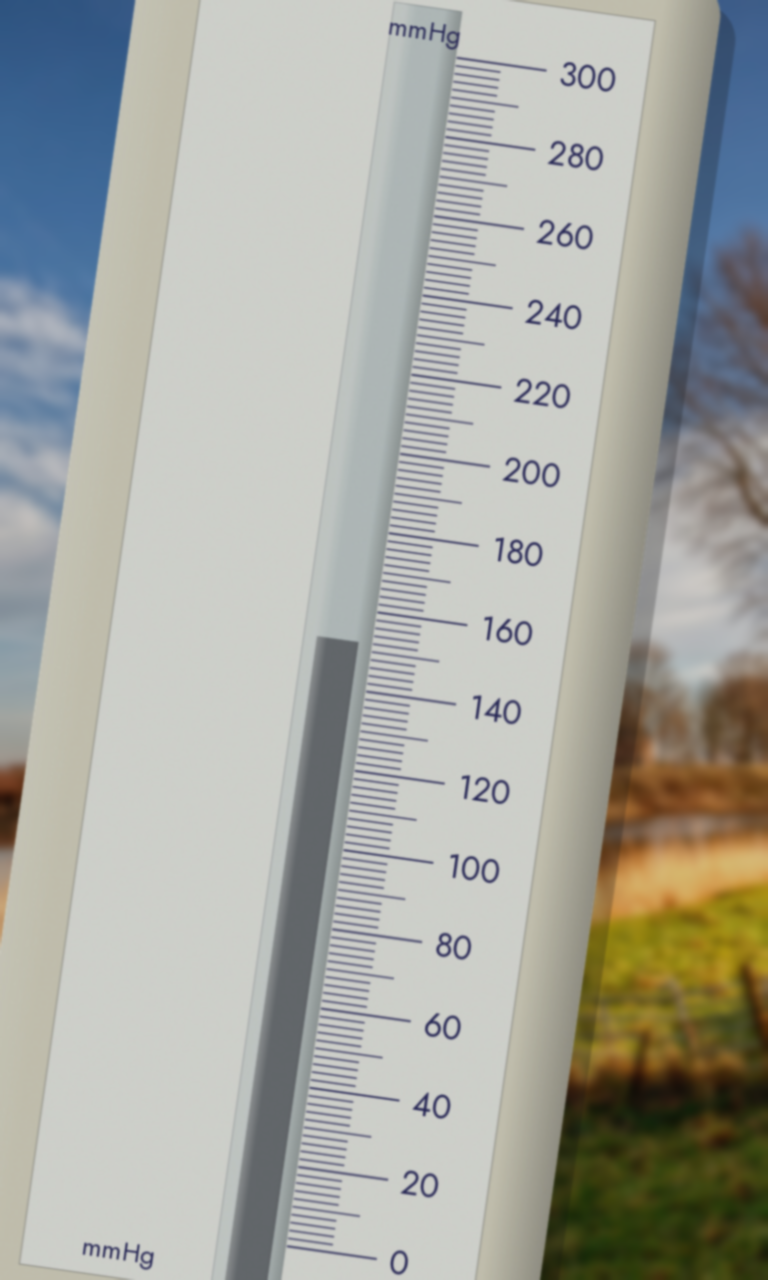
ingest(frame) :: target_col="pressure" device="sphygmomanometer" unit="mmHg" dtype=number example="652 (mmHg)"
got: 152 (mmHg)
